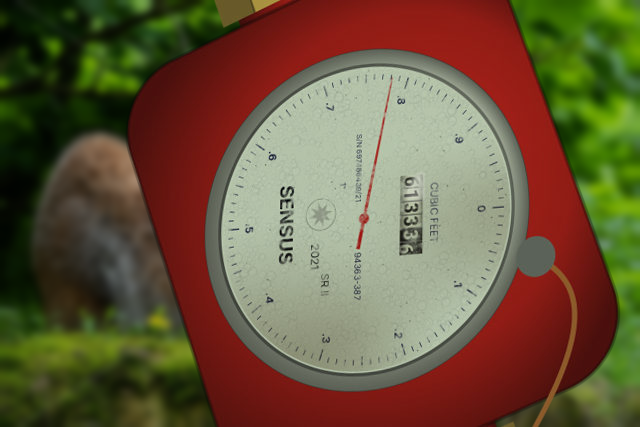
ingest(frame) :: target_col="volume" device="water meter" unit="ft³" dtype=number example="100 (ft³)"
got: 613335.78 (ft³)
